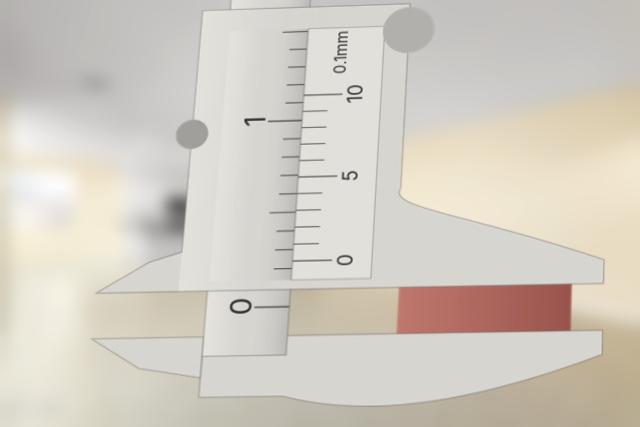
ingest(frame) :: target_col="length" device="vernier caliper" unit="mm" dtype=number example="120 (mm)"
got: 2.4 (mm)
